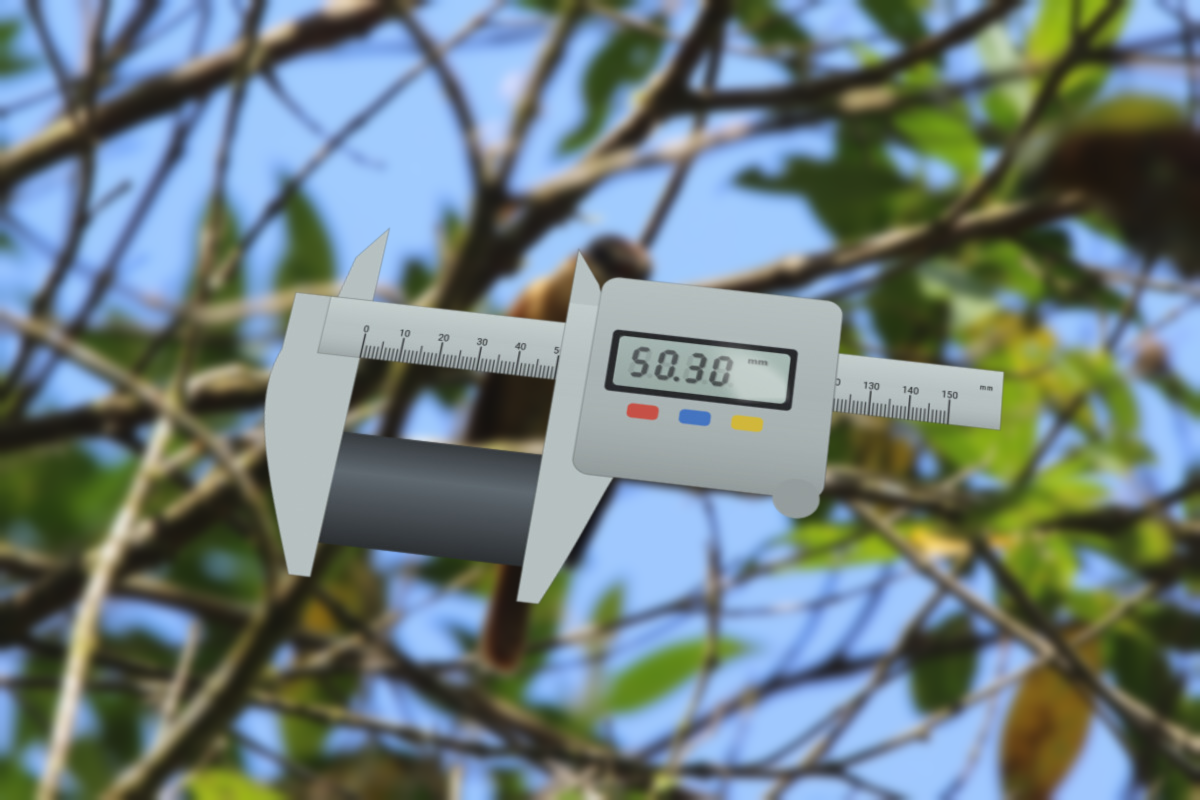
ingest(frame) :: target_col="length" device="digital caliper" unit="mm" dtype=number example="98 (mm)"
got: 50.30 (mm)
